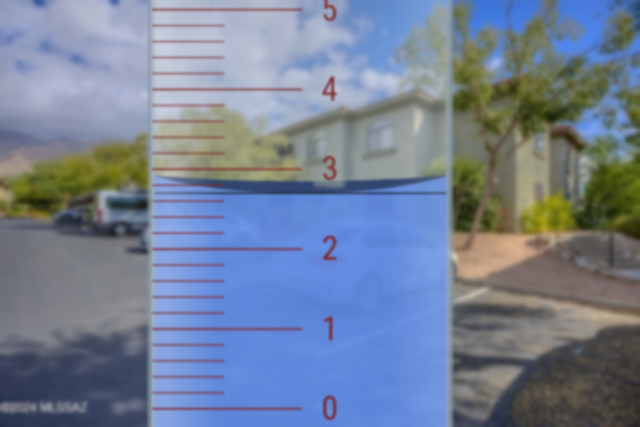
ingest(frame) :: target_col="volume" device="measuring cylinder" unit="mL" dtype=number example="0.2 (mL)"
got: 2.7 (mL)
